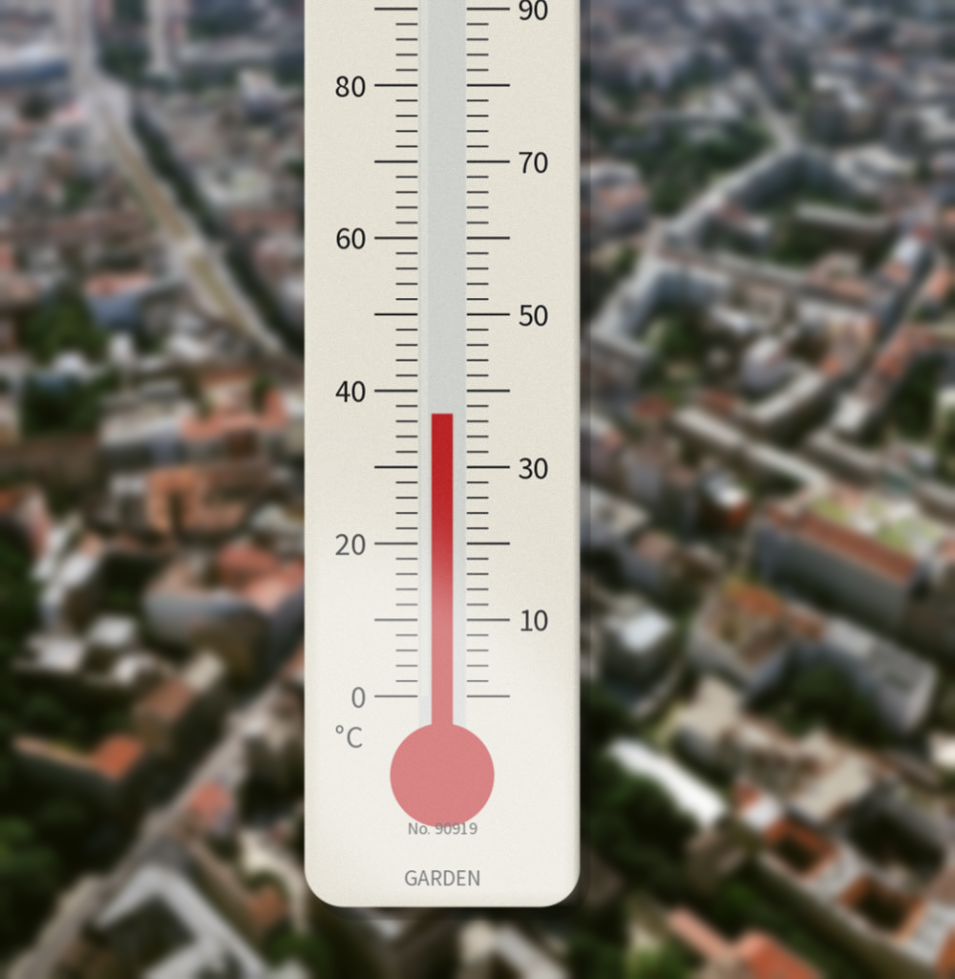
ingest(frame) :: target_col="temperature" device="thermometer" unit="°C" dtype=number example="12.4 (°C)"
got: 37 (°C)
